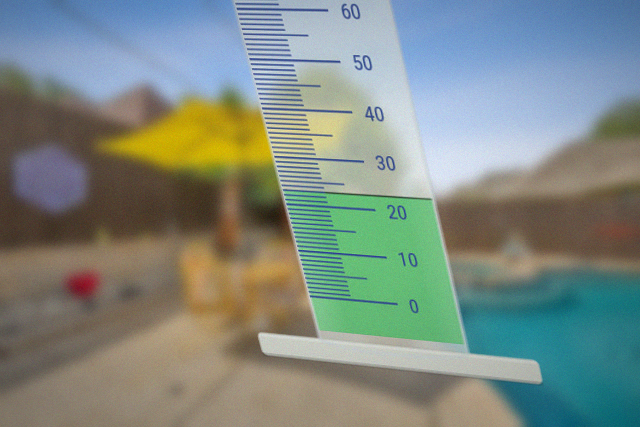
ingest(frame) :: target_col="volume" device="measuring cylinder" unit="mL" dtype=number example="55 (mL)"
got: 23 (mL)
